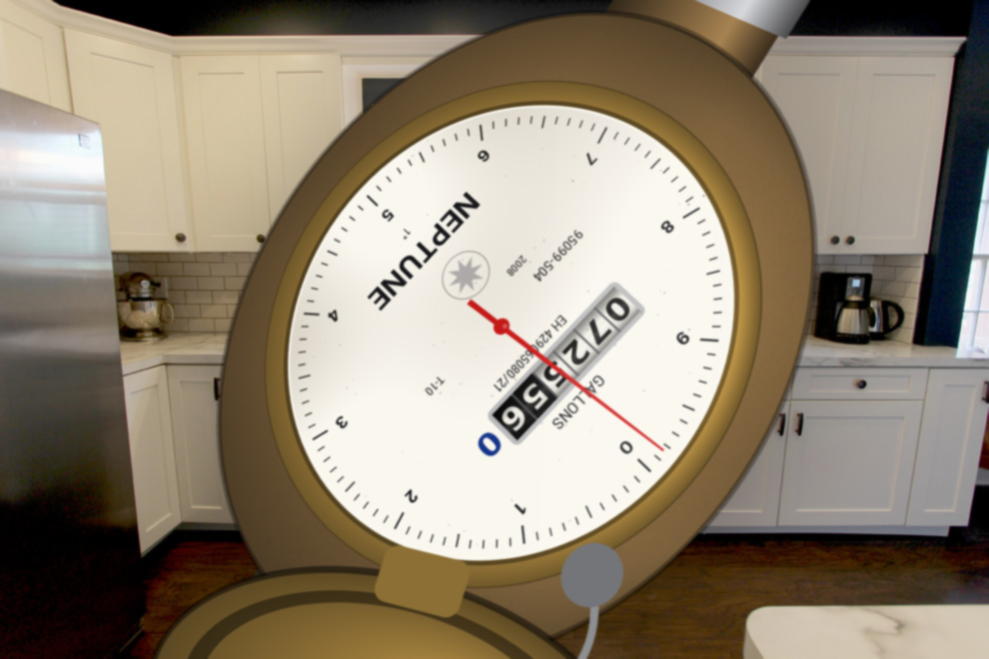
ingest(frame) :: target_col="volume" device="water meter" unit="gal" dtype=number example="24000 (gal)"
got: 725559.8 (gal)
